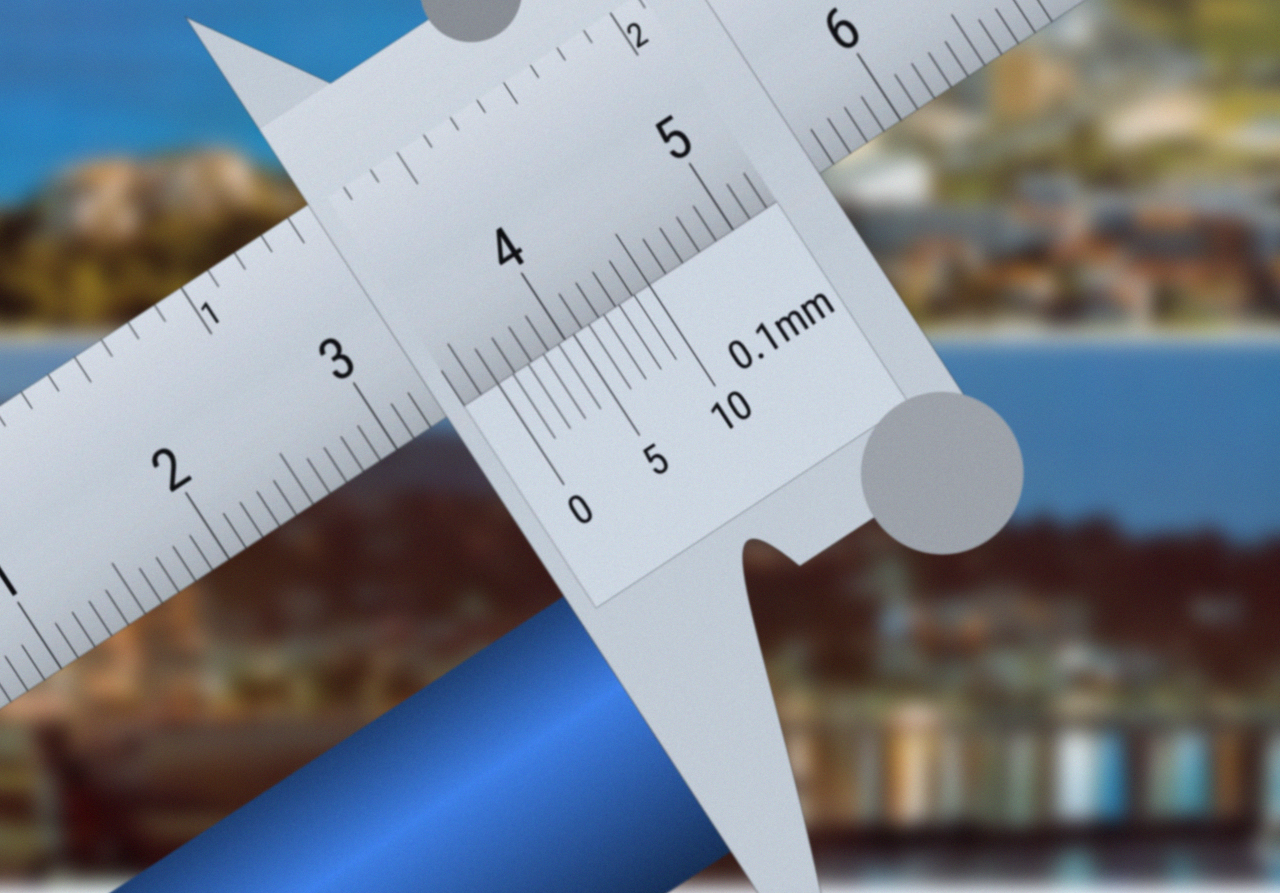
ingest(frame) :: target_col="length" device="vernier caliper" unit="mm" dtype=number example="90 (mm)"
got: 36.0 (mm)
